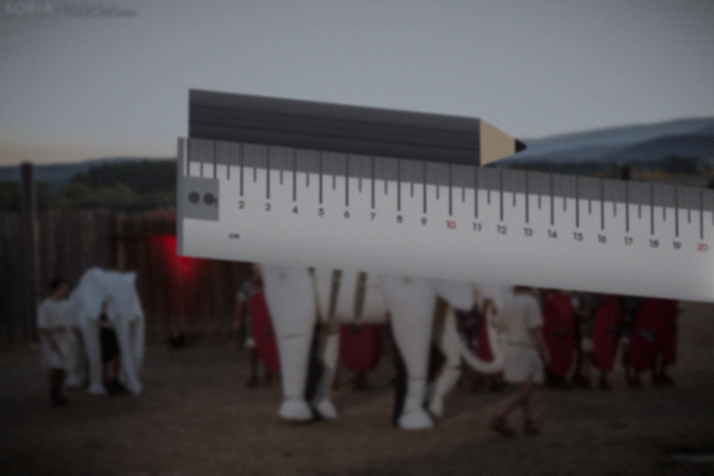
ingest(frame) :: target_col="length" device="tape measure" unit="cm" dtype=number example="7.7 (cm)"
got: 13 (cm)
